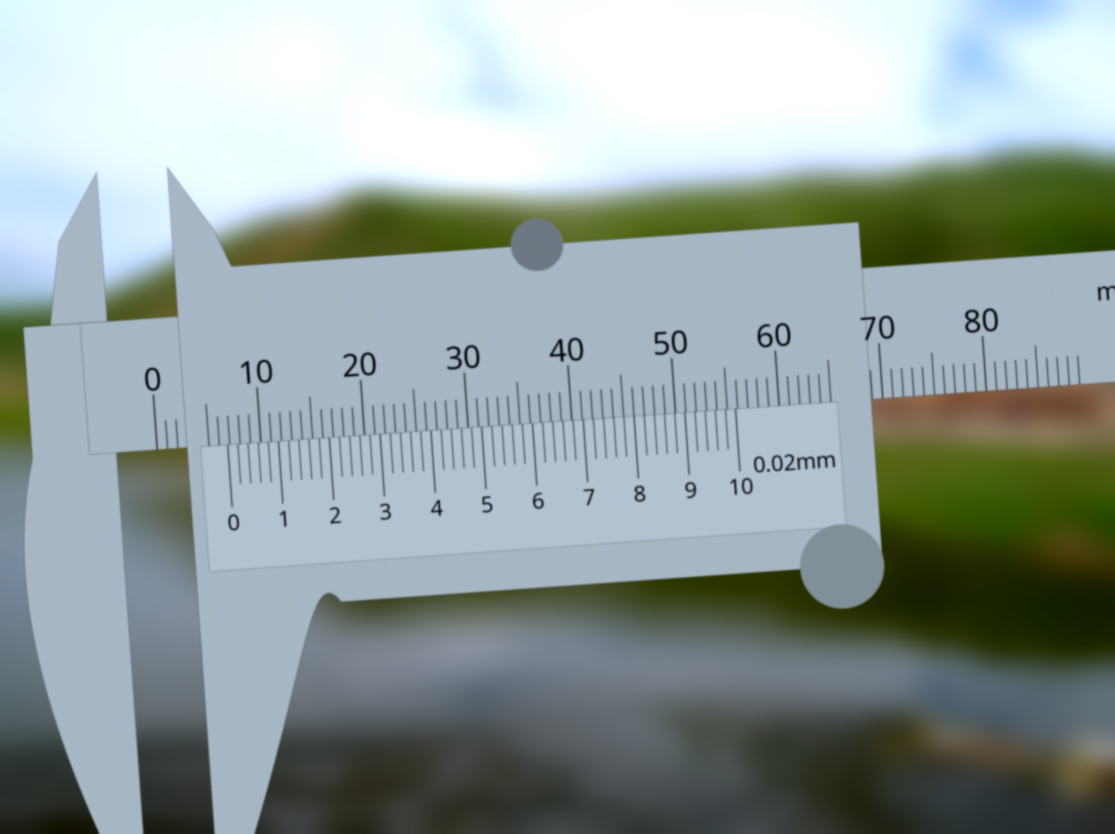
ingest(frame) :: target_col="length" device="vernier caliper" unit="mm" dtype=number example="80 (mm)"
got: 6.8 (mm)
